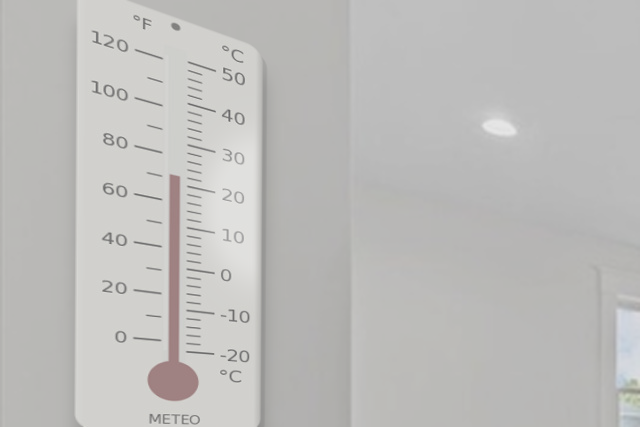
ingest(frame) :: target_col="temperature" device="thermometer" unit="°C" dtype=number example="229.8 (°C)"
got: 22 (°C)
